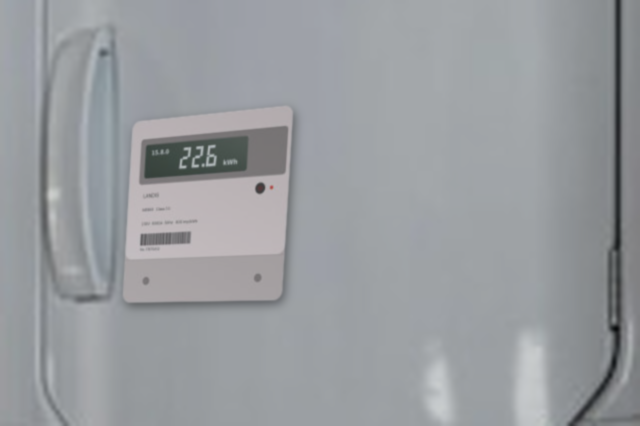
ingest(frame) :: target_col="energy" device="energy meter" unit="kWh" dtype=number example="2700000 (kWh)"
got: 22.6 (kWh)
